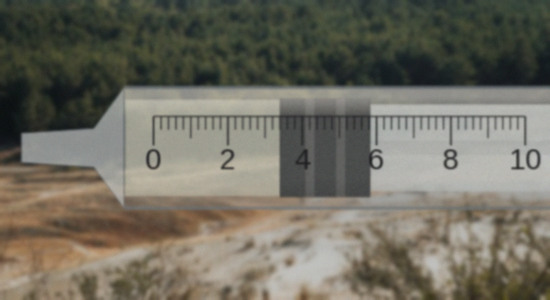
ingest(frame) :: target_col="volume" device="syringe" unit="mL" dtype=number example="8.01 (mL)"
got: 3.4 (mL)
